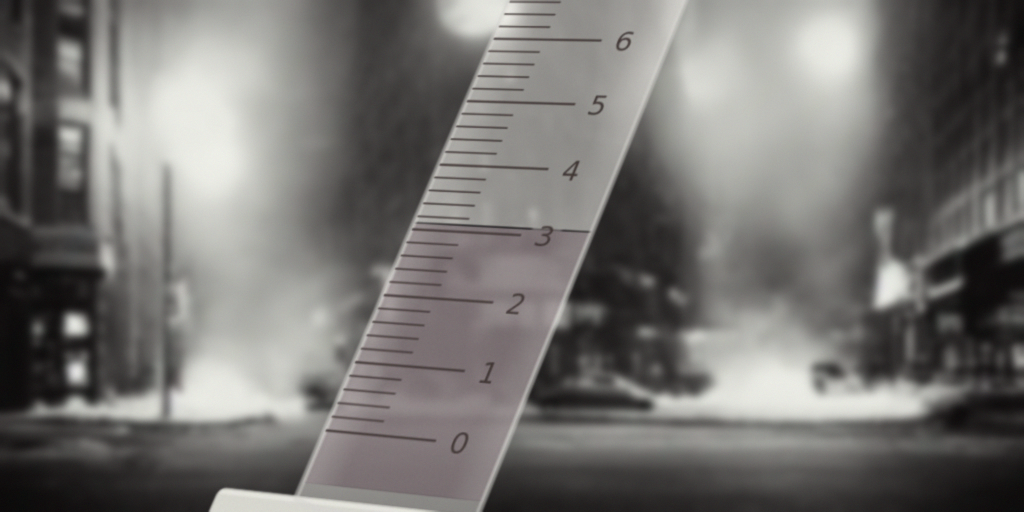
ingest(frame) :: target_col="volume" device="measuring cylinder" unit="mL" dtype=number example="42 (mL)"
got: 3.1 (mL)
